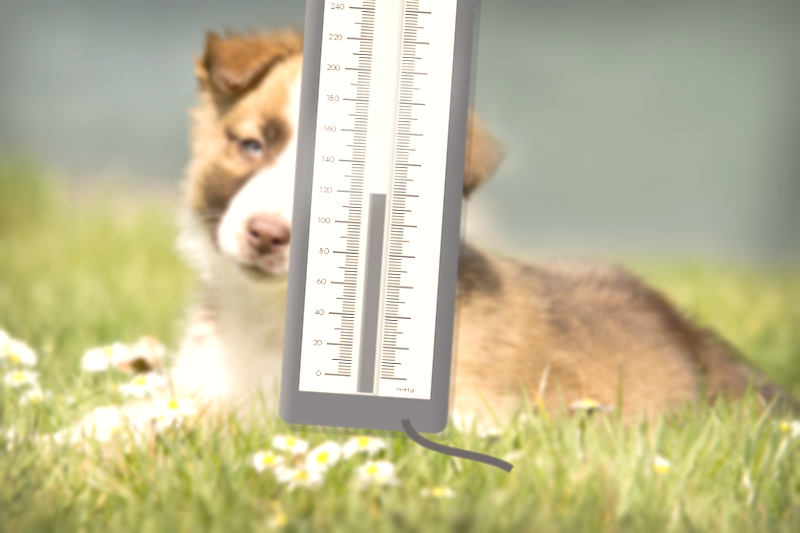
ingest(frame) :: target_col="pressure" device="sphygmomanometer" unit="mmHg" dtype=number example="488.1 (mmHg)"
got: 120 (mmHg)
